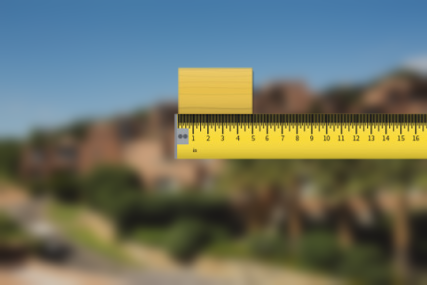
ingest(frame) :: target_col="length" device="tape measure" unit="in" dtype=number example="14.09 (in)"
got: 5 (in)
